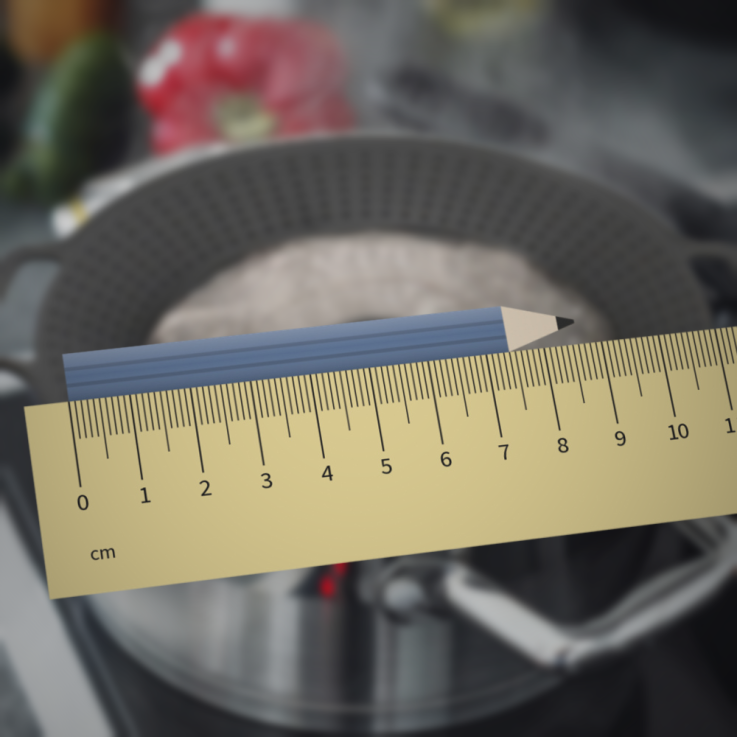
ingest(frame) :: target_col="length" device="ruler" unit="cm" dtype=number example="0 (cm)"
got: 8.6 (cm)
